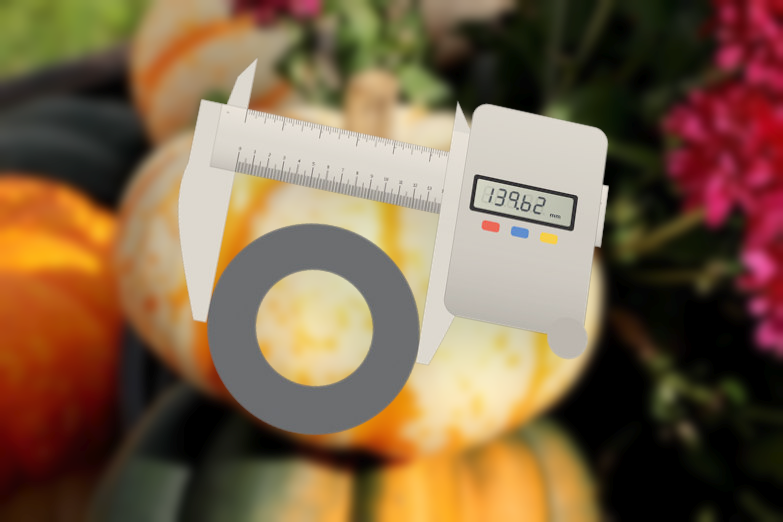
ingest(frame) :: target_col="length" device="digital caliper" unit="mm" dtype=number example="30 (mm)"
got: 139.62 (mm)
